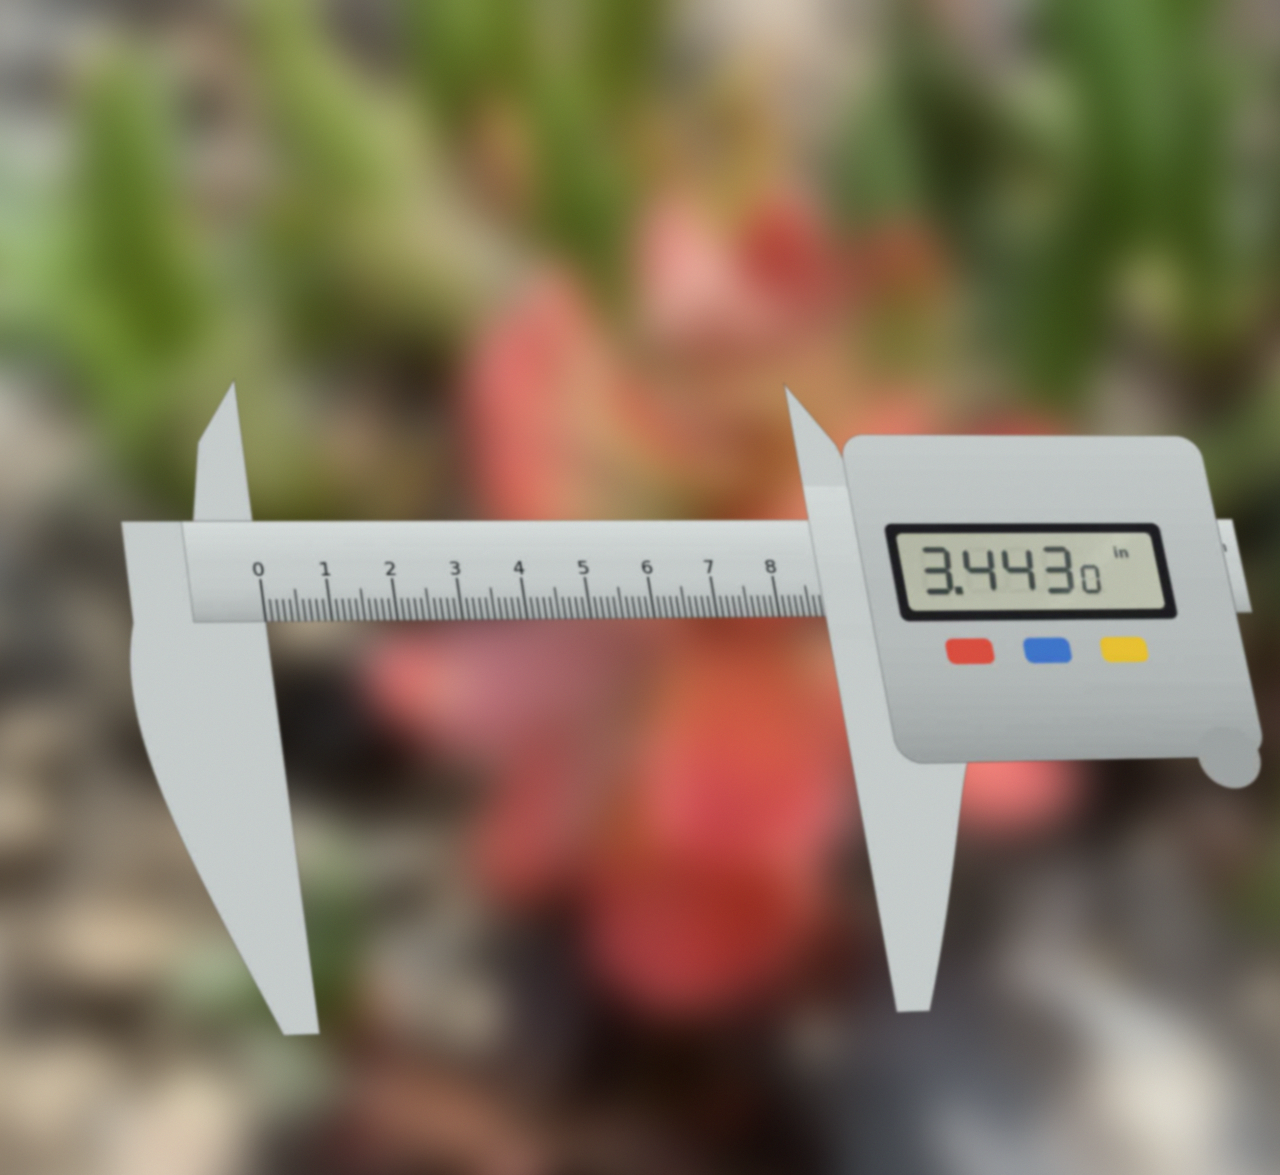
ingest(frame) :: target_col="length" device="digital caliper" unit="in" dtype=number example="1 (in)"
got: 3.4430 (in)
